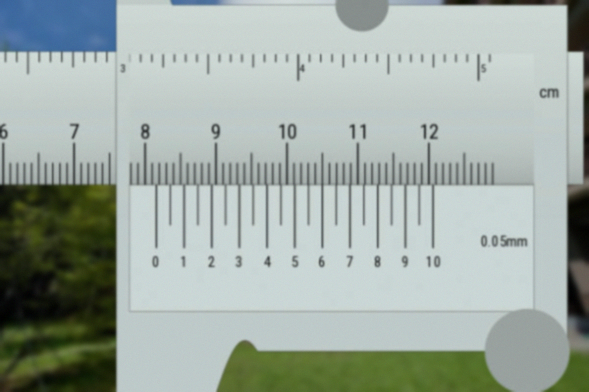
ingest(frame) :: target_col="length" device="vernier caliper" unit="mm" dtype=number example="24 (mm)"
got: 81.6 (mm)
